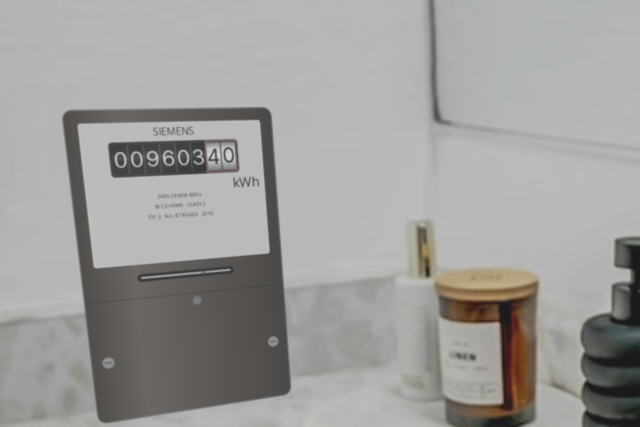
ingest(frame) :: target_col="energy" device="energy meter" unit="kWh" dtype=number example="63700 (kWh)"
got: 9603.40 (kWh)
